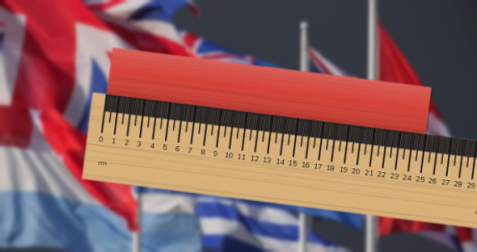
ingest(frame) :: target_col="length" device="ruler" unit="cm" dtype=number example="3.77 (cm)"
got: 25 (cm)
